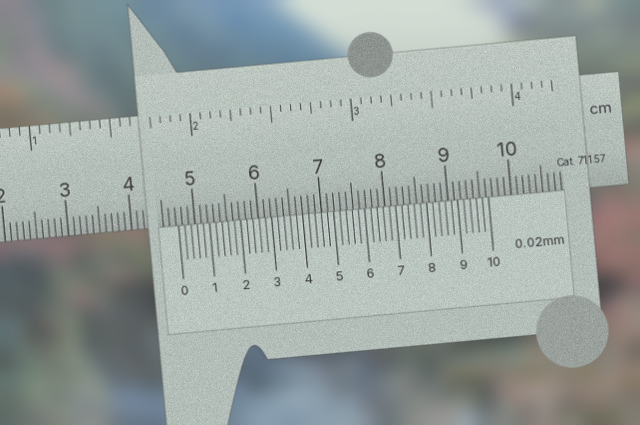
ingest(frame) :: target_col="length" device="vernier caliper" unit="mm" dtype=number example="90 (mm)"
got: 47.4 (mm)
